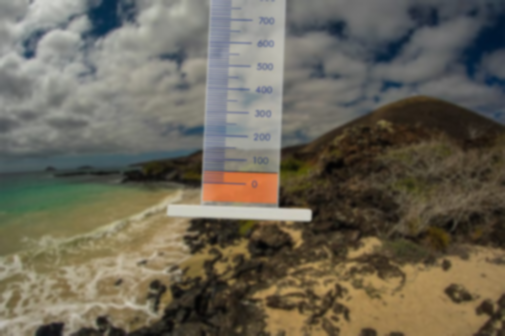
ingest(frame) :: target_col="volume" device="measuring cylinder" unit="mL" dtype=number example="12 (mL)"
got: 50 (mL)
